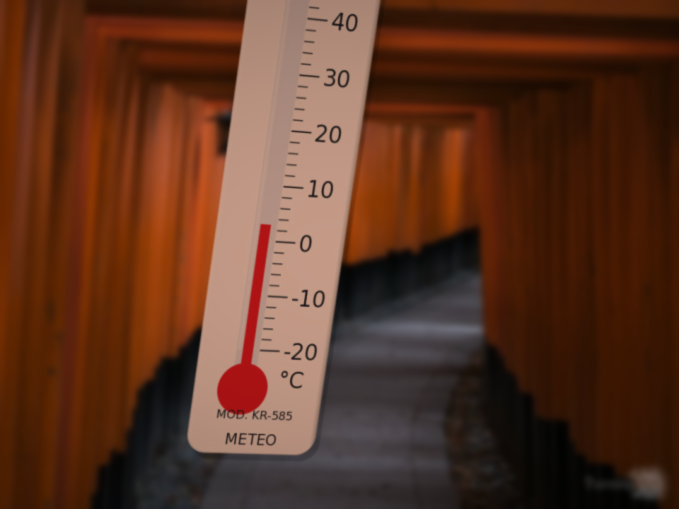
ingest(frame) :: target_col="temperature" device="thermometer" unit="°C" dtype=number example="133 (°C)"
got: 3 (°C)
